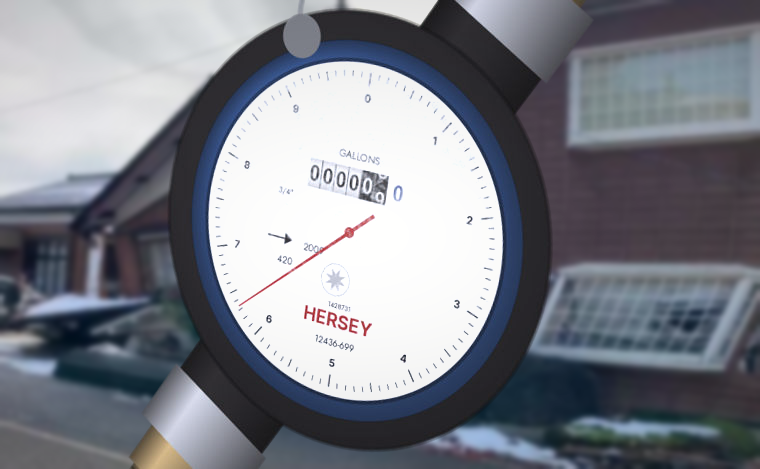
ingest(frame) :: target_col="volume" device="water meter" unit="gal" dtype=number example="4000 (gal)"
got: 86.3 (gal)
